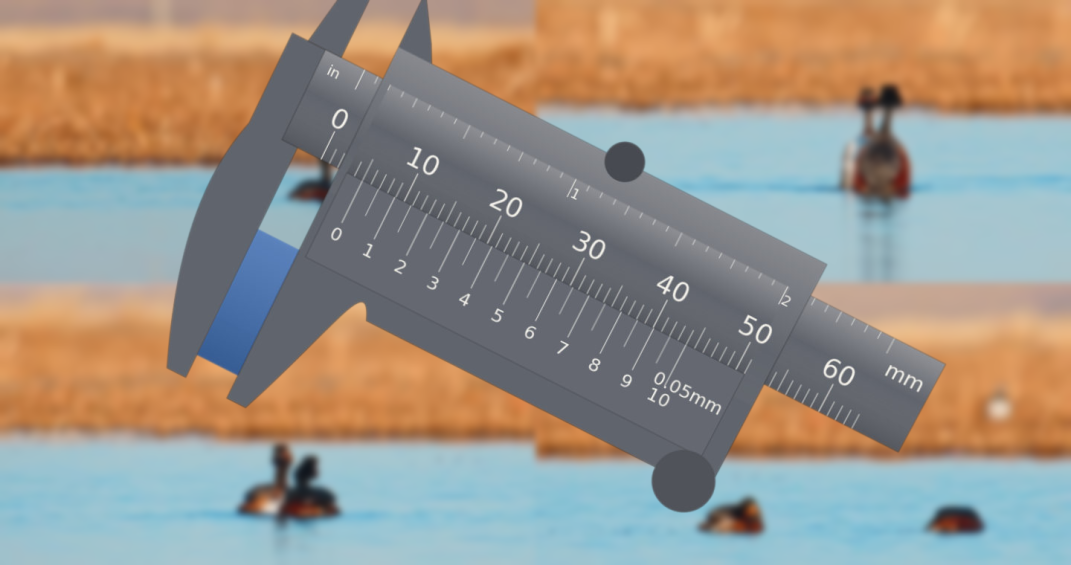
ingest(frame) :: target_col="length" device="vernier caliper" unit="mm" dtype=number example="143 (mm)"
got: 5.0 (mm)
